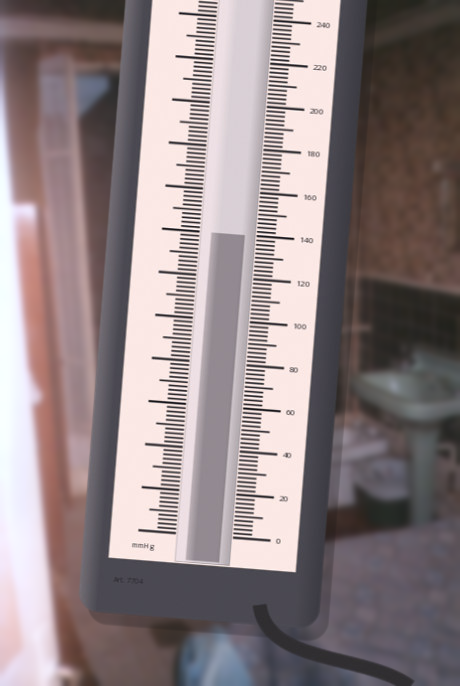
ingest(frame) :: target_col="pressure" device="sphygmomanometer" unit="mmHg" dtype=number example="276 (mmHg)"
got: 140 (mmHg)
